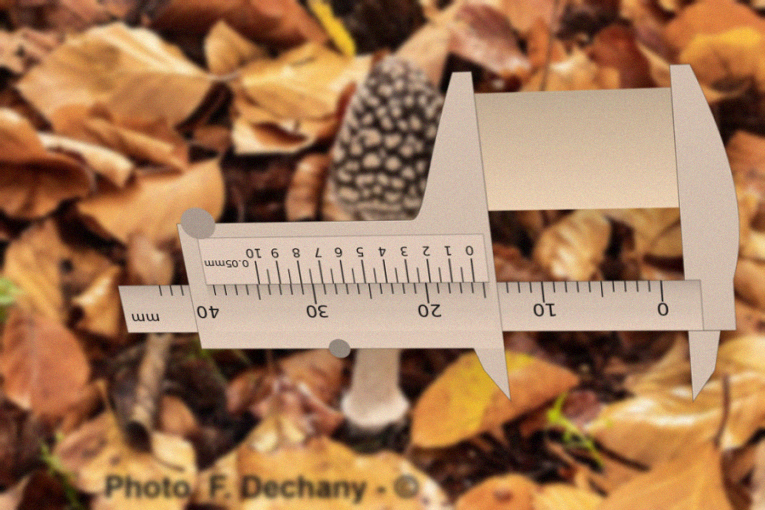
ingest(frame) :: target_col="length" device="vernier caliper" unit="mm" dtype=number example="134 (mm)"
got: 15.8 (mm)
